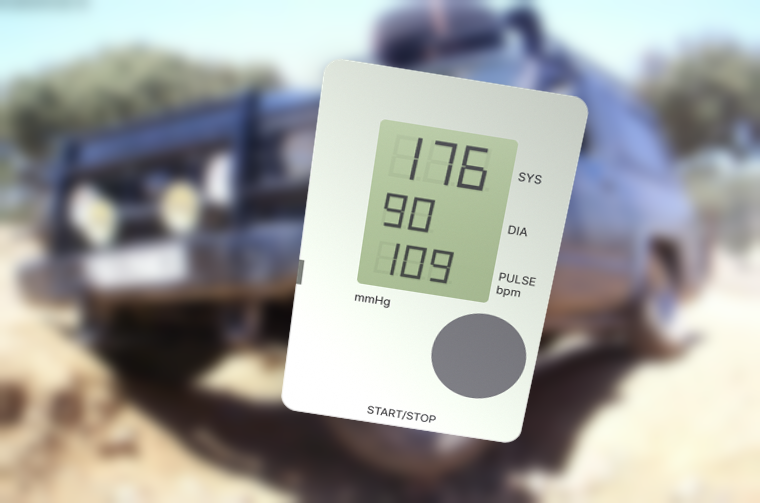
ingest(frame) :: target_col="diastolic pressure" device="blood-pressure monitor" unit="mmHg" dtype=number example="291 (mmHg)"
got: 90 (mmHg)
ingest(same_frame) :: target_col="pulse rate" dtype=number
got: 109 (bpm)
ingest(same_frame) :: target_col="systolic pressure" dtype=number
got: 176 (mmHg)
